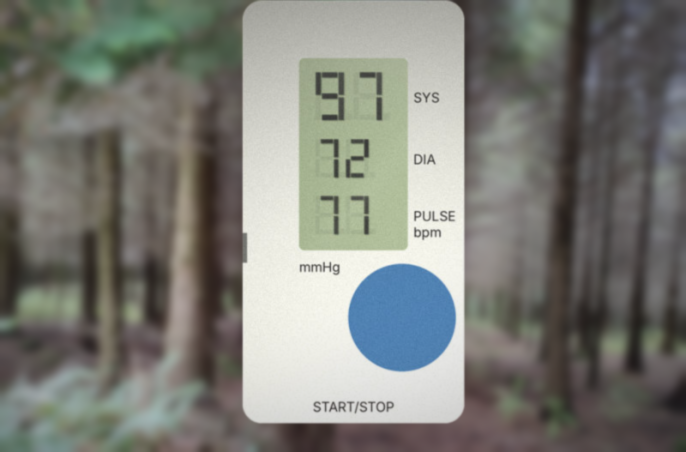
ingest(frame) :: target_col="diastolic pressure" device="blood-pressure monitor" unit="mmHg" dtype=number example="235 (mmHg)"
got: 72 (mmHg)
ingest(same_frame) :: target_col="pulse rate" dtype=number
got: 77 (bpm)
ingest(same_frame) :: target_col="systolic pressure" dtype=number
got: 97 (mmHg)
